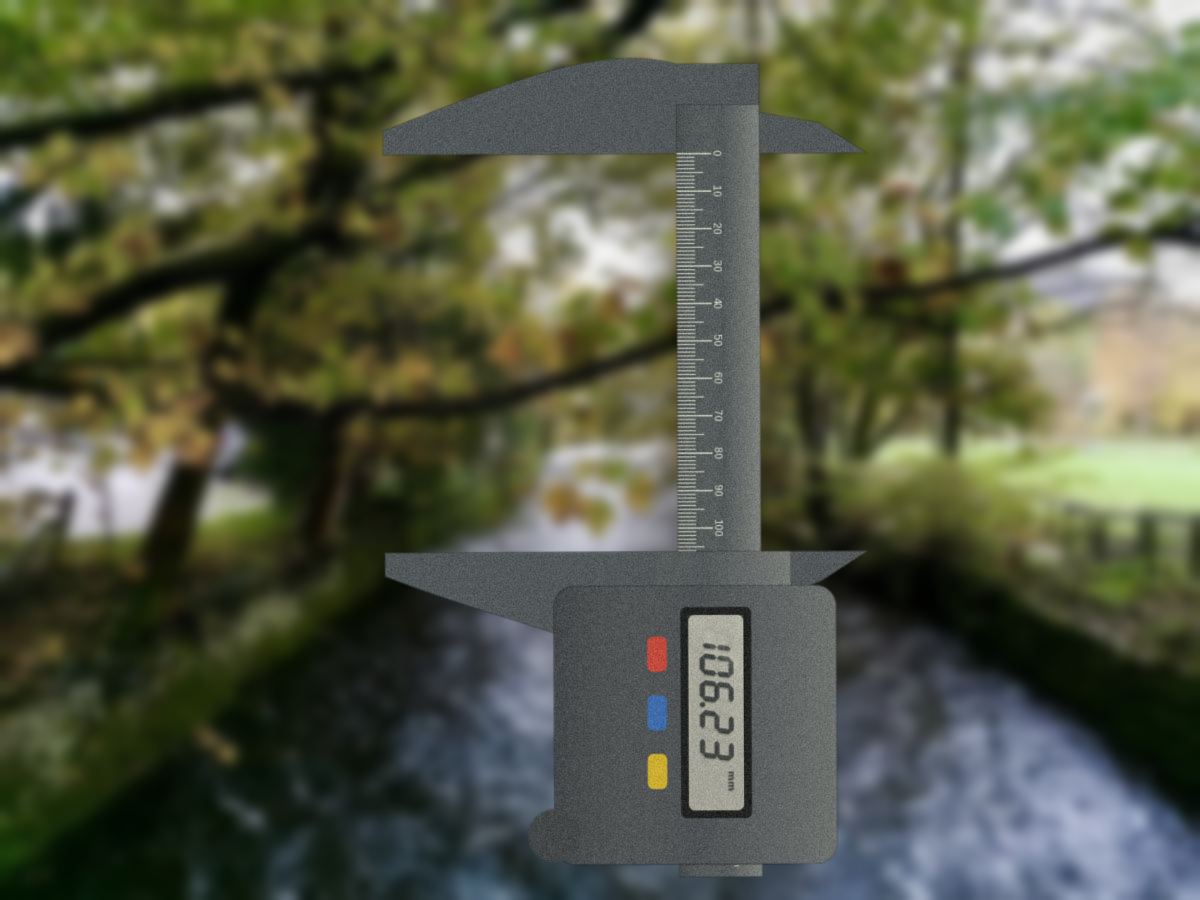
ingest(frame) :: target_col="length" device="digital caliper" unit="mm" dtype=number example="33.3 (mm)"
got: 106.23 (mm)
